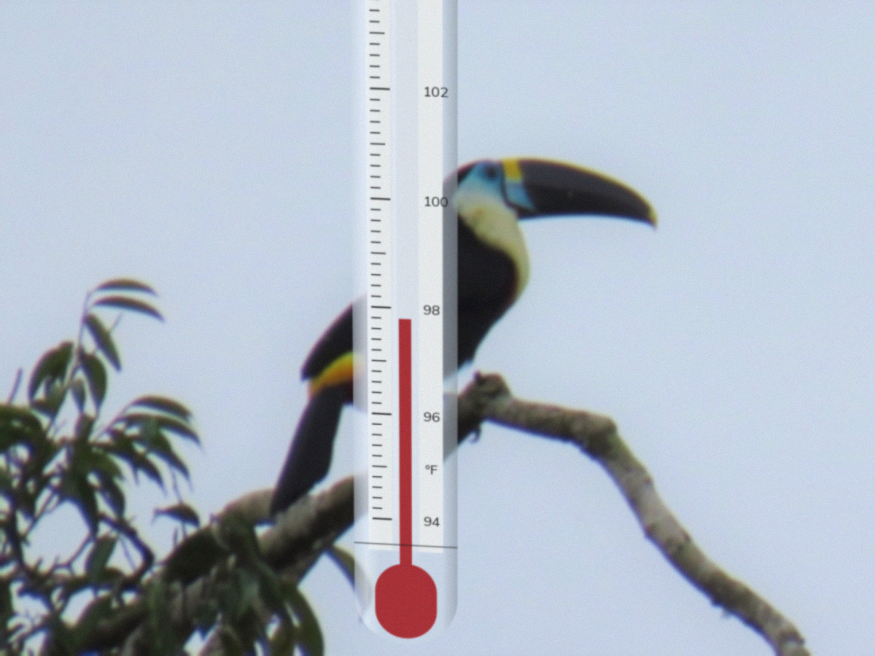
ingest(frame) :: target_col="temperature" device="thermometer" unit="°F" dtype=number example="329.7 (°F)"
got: 97.8 (°F)
